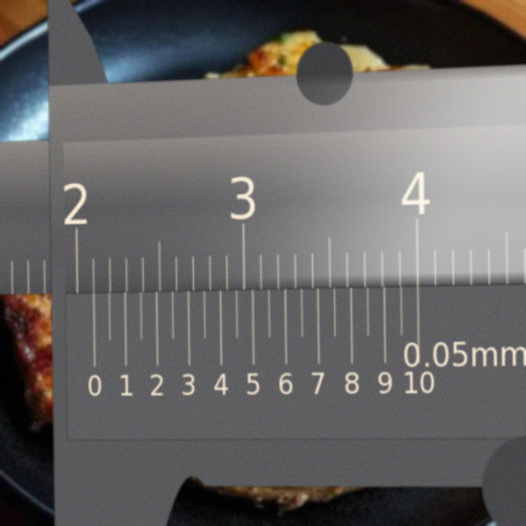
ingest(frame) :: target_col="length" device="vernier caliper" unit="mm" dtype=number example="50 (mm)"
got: 21.0 (mm)
